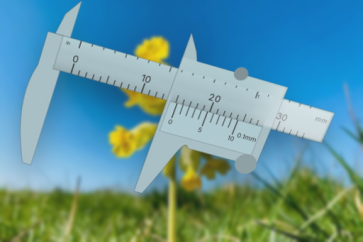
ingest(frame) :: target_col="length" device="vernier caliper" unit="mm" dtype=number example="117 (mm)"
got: 15.2 (mm)
